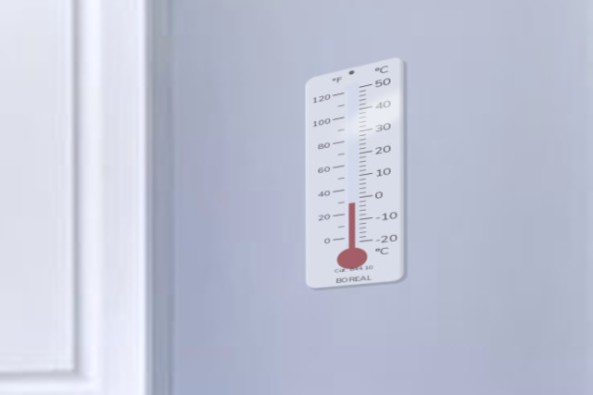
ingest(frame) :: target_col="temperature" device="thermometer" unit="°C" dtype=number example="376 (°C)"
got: -2 (°C)
